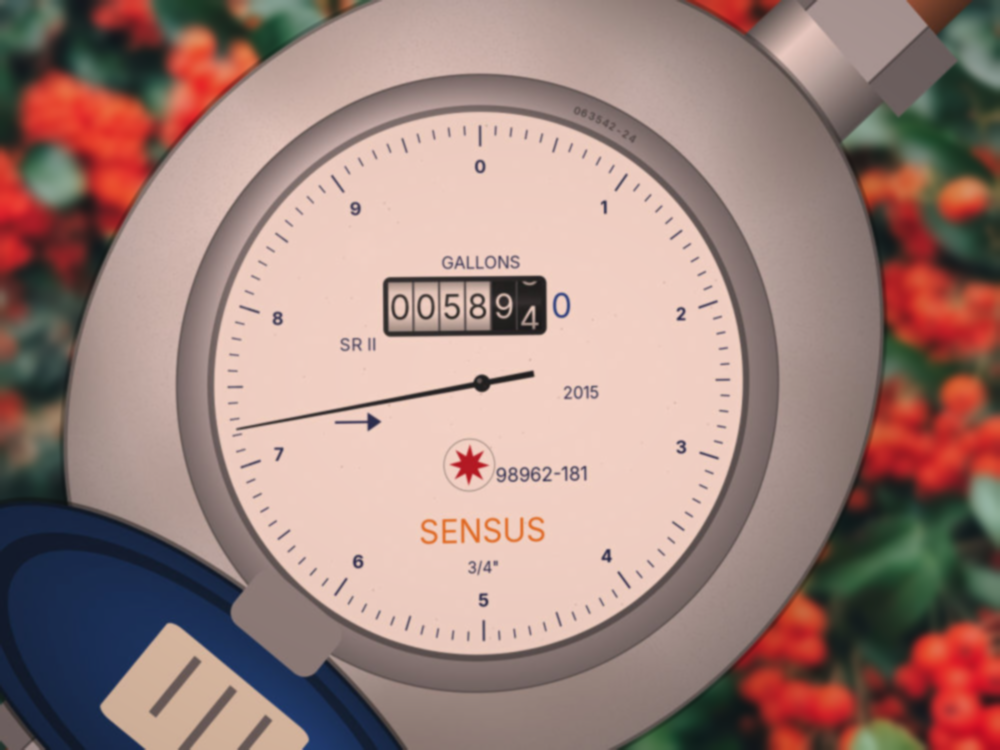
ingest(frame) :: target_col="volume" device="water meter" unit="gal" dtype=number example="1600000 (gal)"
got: 58937.2 (gal)
